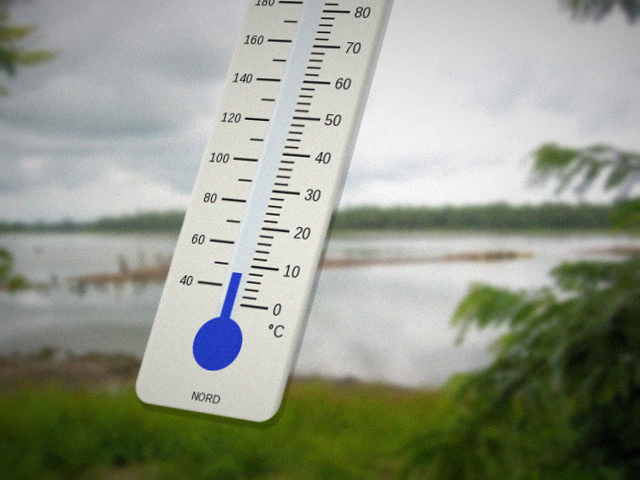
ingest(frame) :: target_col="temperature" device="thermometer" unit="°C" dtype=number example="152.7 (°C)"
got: 8 (°C)
